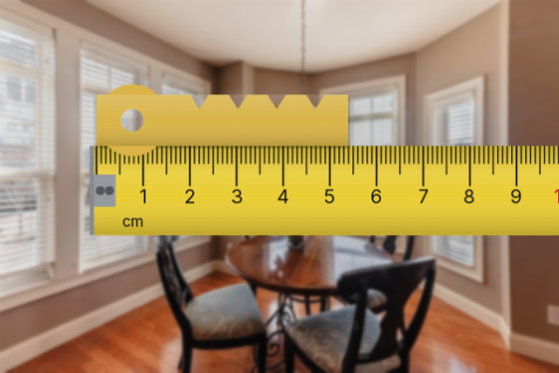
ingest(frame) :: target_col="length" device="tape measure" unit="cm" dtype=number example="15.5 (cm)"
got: 5.4 (cm)
